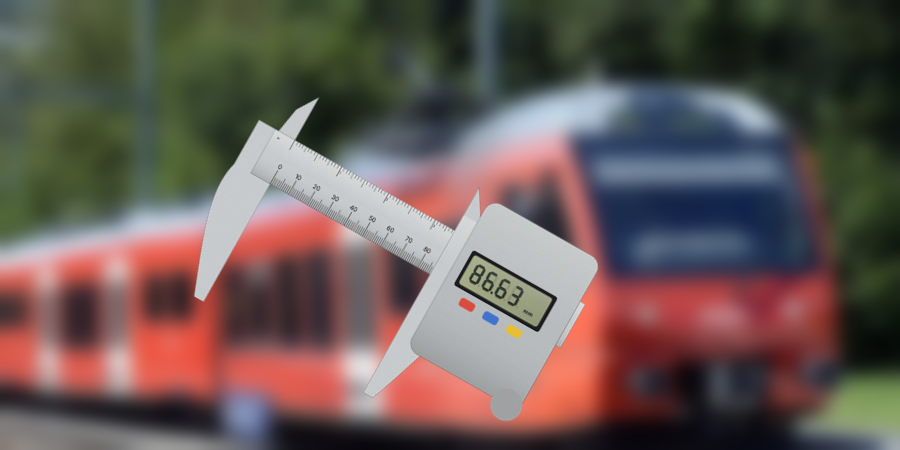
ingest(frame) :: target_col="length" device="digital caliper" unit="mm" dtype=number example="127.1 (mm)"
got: 86.63 (mm)
